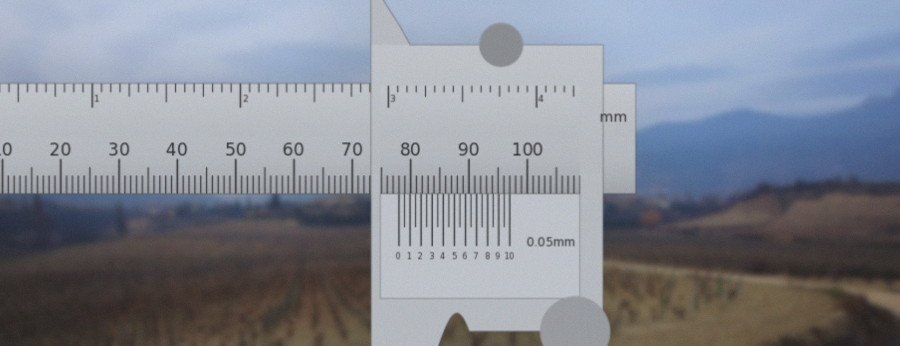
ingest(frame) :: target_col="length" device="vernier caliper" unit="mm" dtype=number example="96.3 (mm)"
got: 78.0 (mm)
